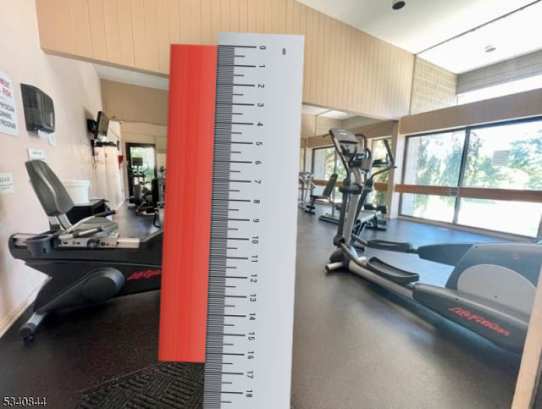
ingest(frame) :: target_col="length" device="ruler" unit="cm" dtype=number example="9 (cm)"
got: 16.5 (cm)
